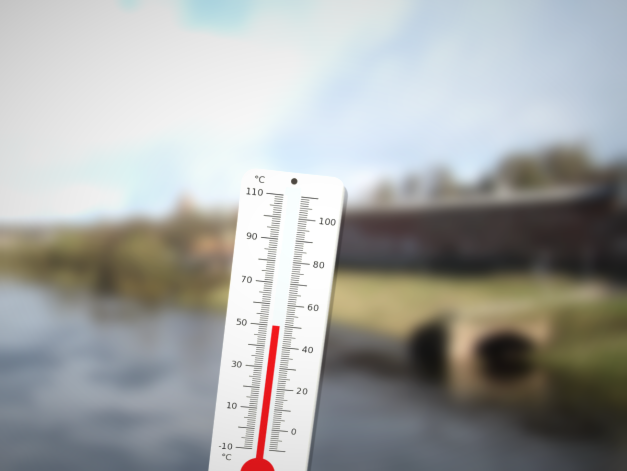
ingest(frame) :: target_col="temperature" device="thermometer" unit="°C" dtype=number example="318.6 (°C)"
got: 50 (°C)
